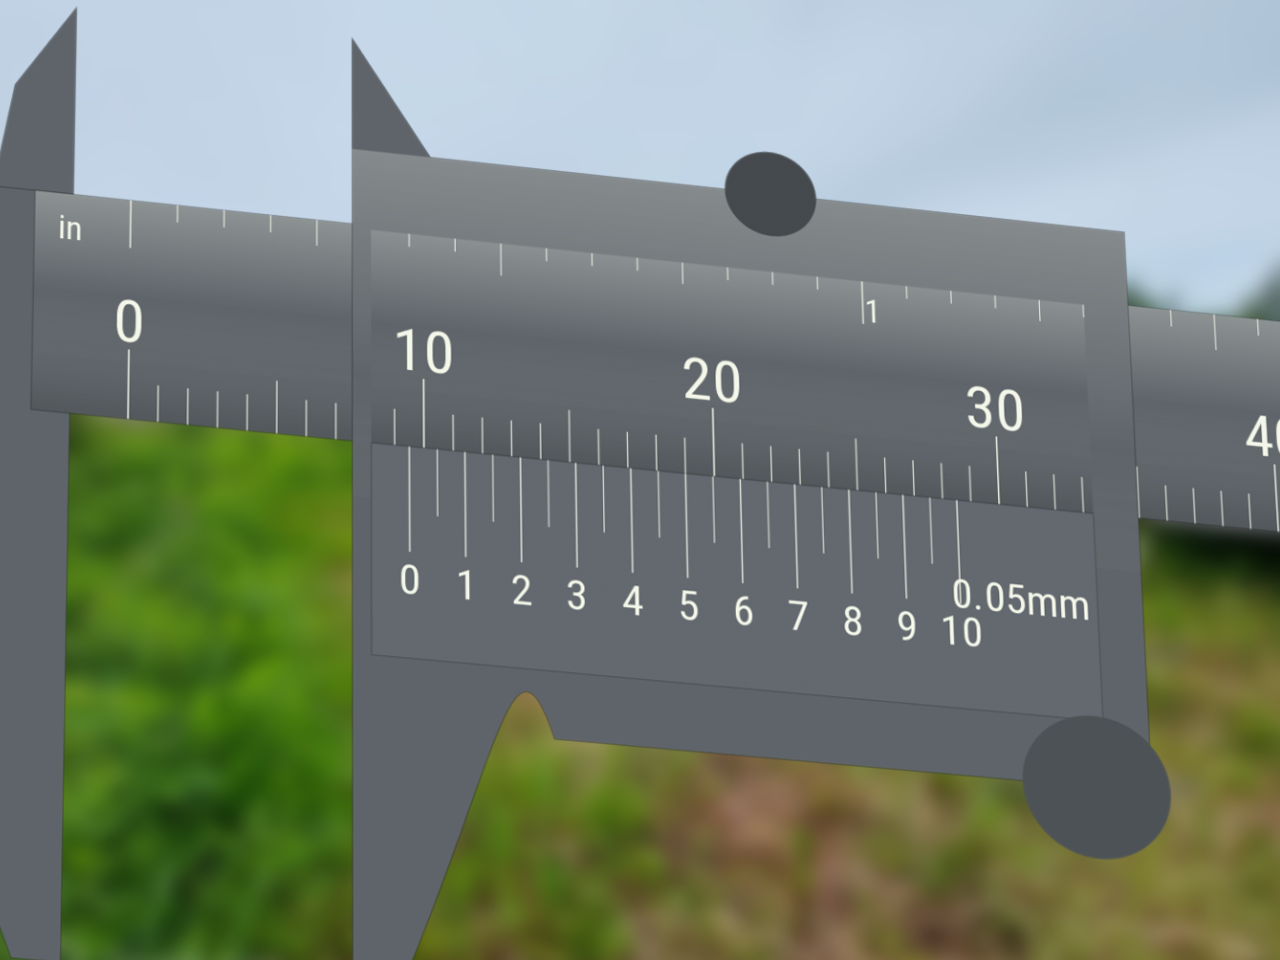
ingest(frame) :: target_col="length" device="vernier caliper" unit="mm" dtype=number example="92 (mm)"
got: 9.50 (mm)
